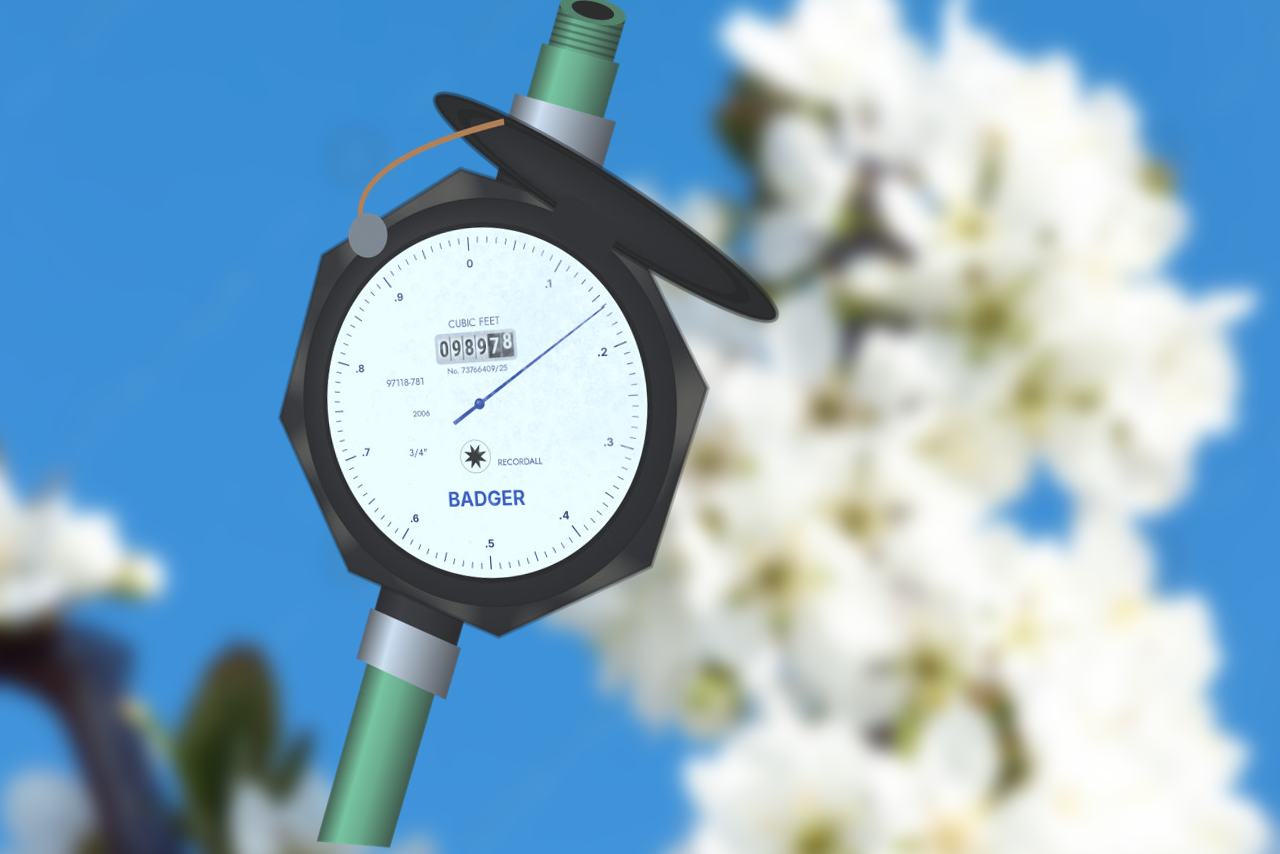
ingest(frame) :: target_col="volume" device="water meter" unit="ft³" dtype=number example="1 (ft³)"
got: 98978.16 (ft³)
